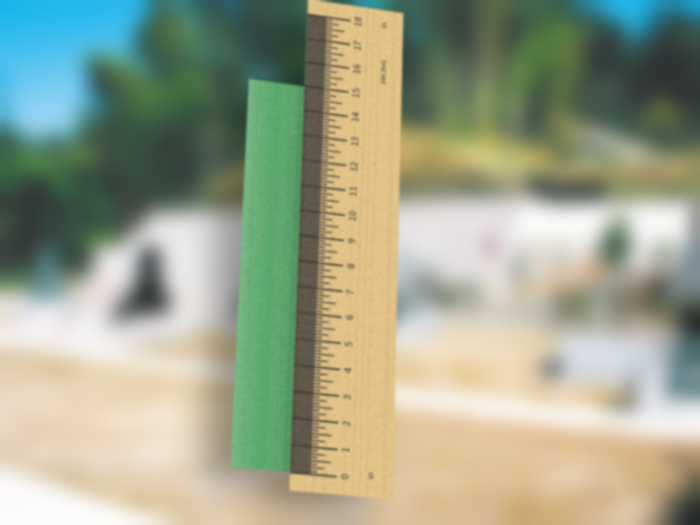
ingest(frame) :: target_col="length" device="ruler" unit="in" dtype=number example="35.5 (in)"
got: 15 (in)
